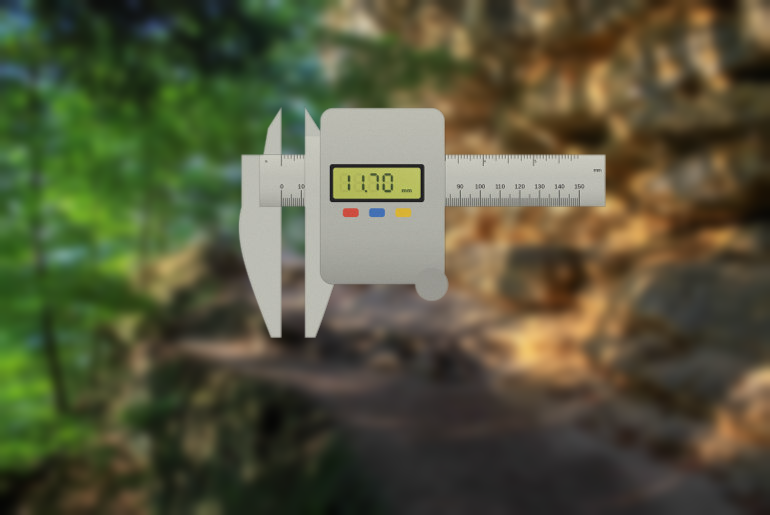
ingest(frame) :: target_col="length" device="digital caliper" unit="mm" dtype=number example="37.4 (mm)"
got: 11.70 (mm)
